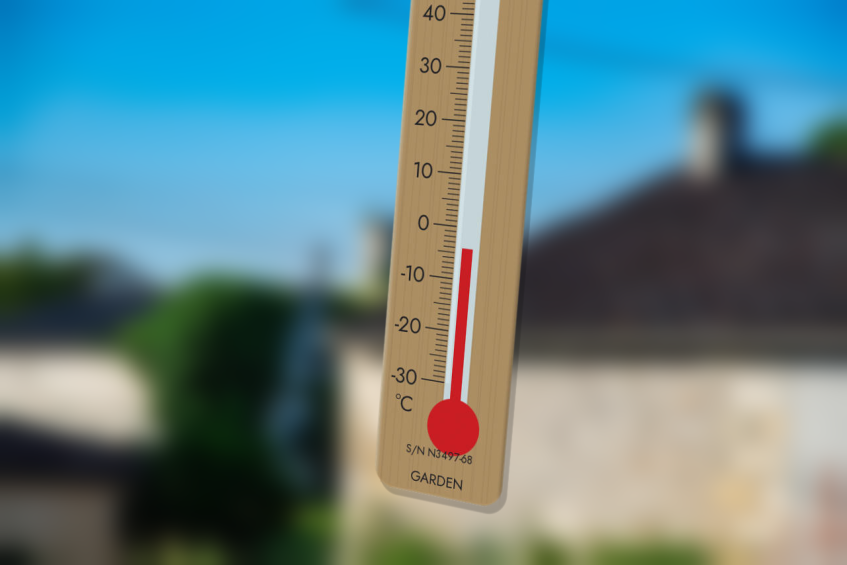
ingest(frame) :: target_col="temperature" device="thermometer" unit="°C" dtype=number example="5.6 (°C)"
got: -4 (°C)
